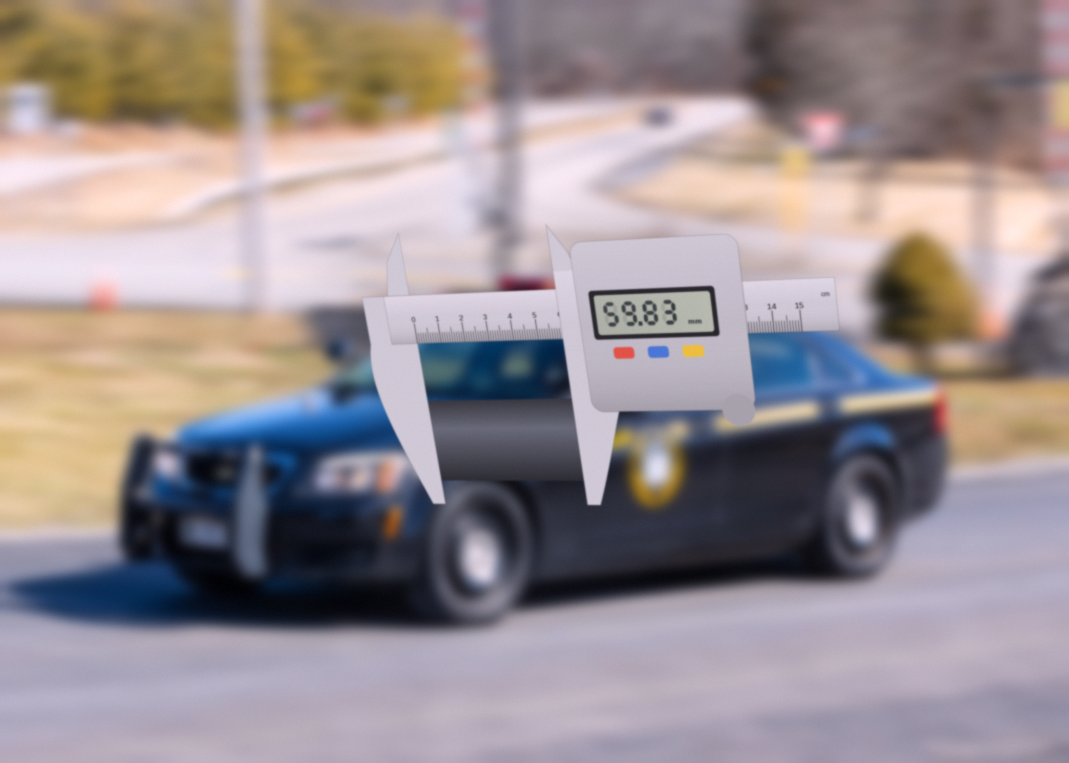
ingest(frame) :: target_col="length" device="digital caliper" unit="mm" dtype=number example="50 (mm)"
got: 59.83 (mm)
